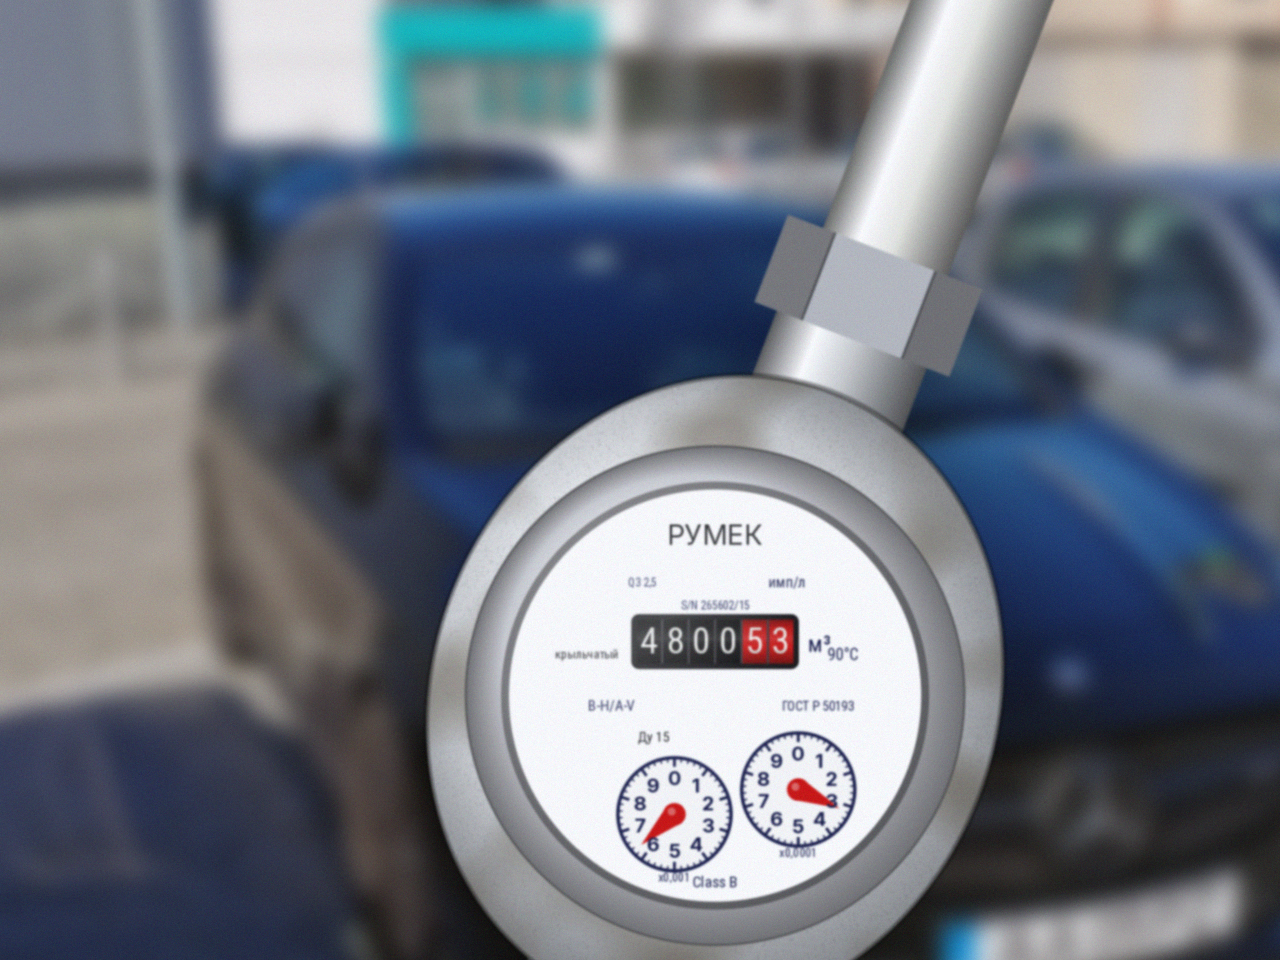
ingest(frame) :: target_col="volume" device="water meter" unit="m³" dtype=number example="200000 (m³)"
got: 4800.5363 (m³)
